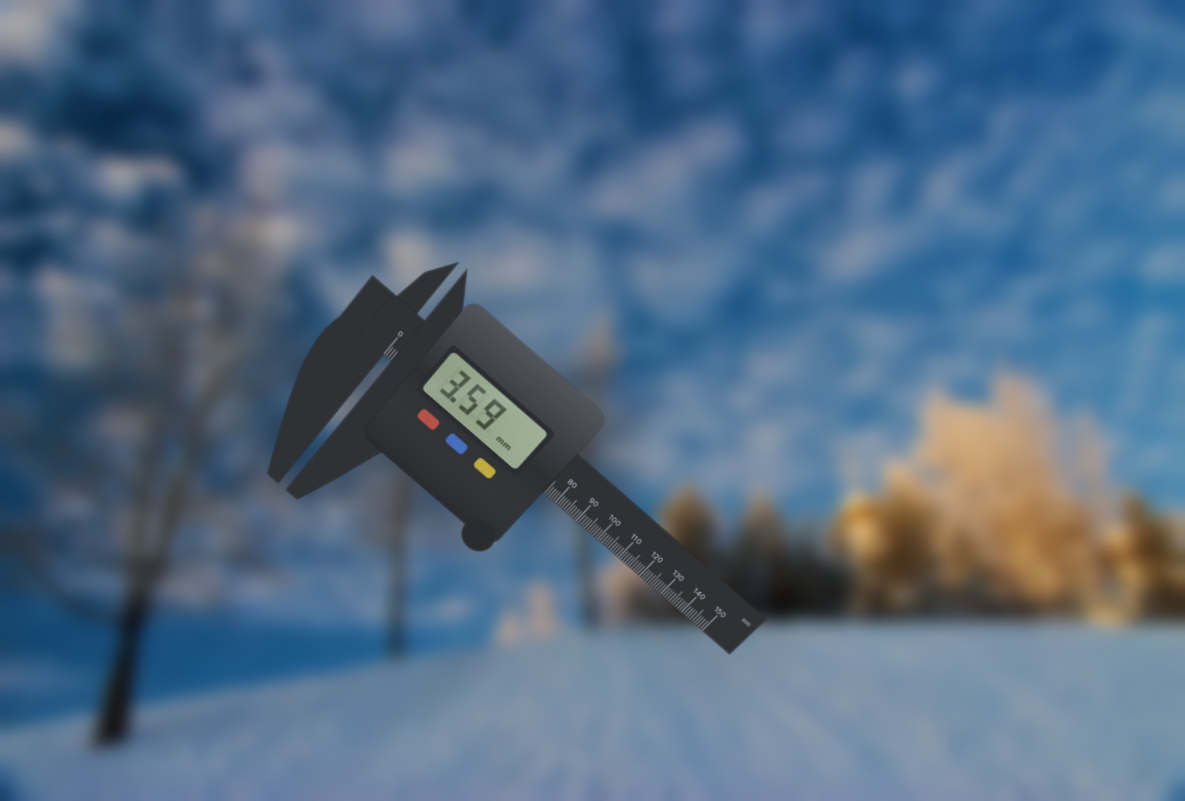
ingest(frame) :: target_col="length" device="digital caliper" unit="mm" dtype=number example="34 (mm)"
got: 3.59 (mm)
